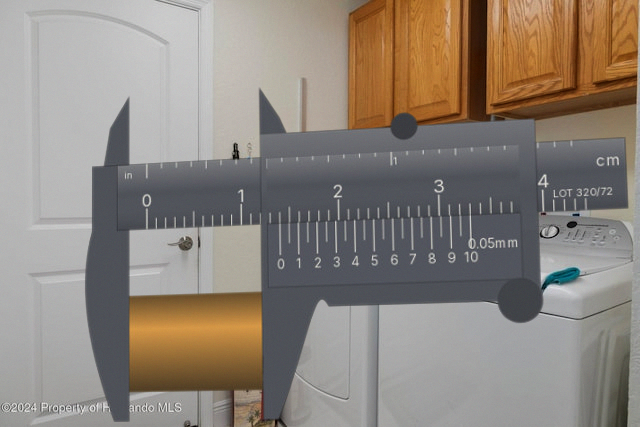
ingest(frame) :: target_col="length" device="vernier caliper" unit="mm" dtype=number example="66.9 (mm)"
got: 14.0 (mm)
